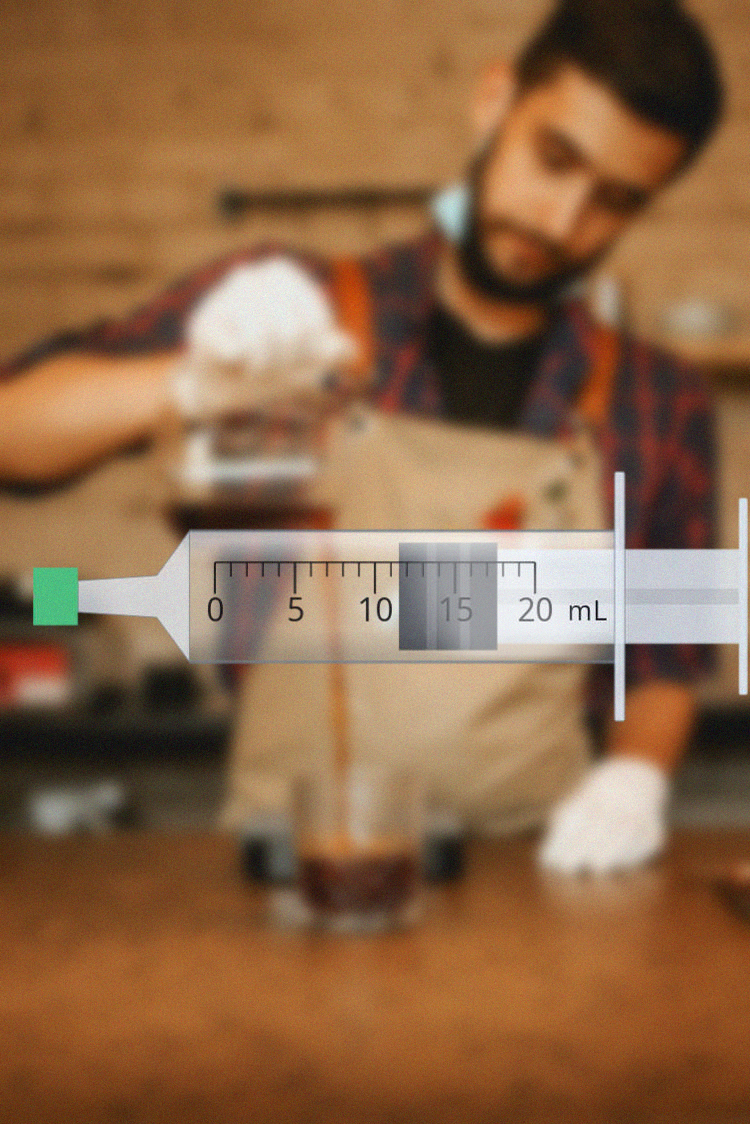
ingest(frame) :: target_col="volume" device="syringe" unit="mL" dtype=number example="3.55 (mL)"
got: 11.5 (mL)
